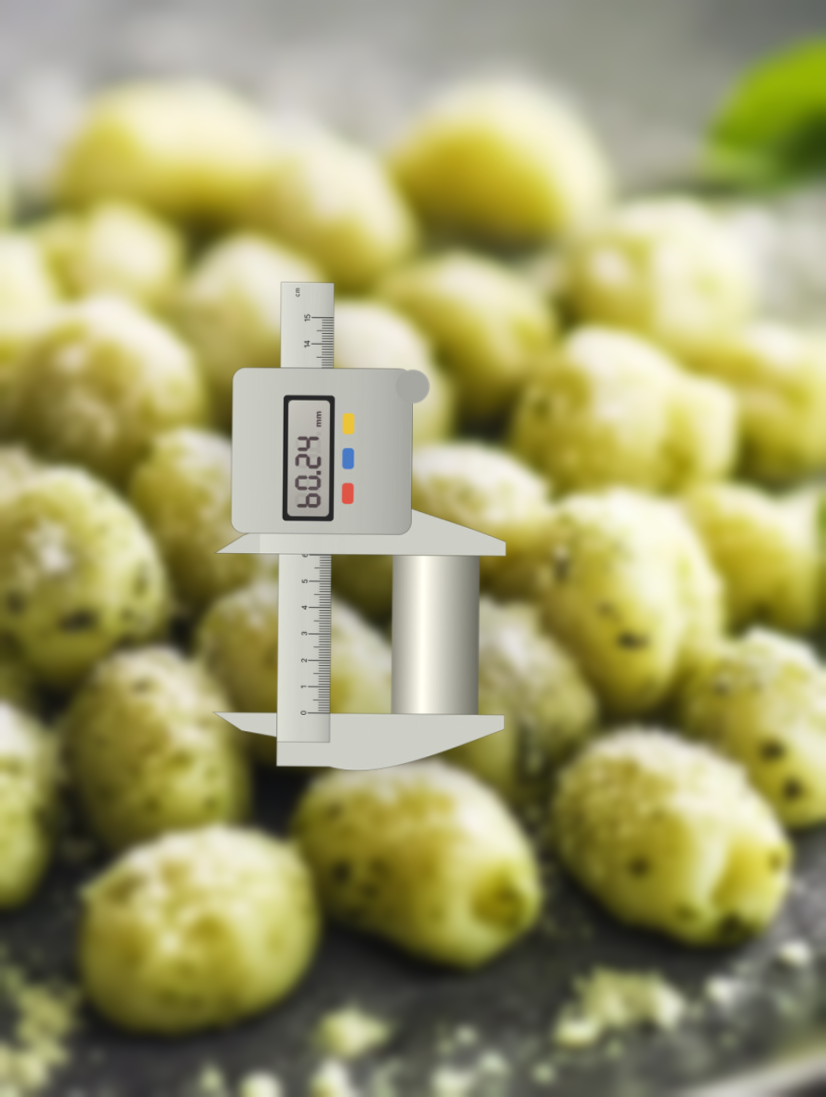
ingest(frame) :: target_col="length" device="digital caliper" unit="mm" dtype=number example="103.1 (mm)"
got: 60.24 (mm)
